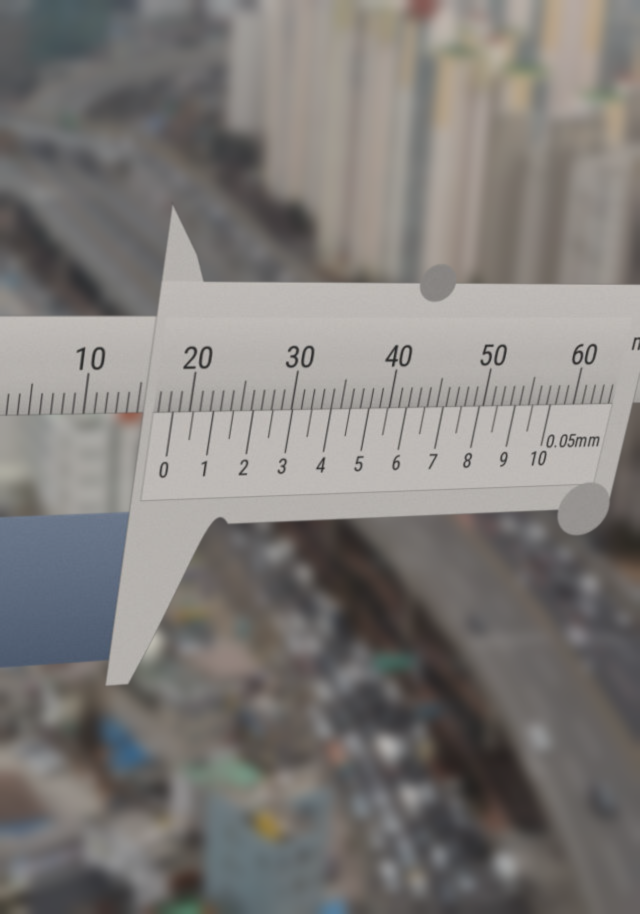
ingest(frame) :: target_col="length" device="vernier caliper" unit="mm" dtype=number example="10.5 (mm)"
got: 18.4 (mm)
